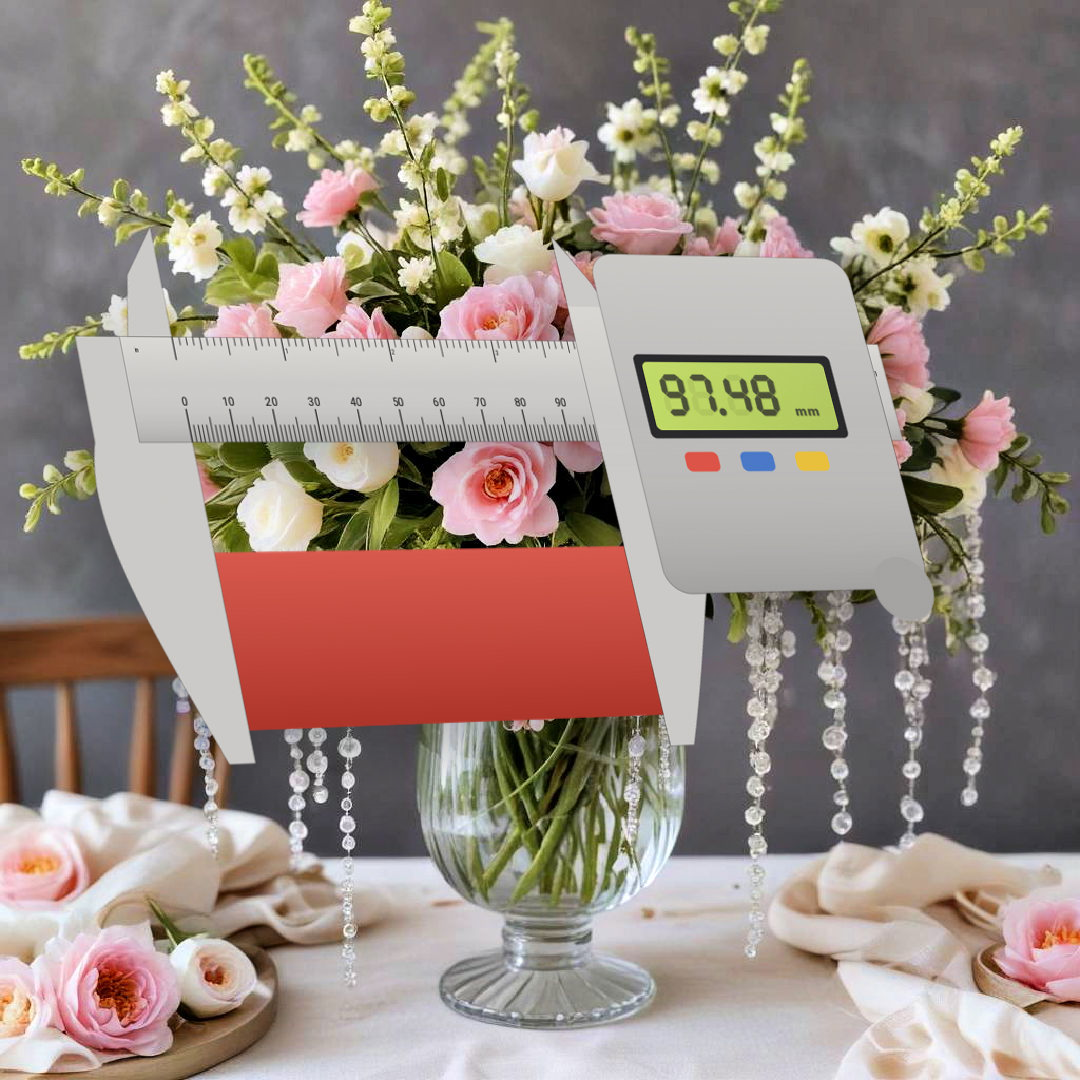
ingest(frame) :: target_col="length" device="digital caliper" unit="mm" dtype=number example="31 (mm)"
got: 97.48 (mm)
